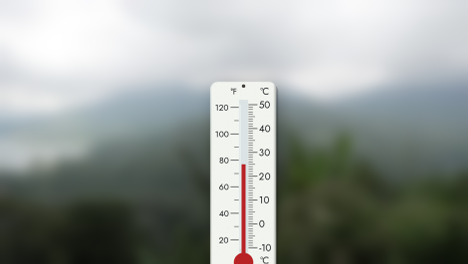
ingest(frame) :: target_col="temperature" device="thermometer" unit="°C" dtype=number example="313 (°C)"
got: 25 (°C)
